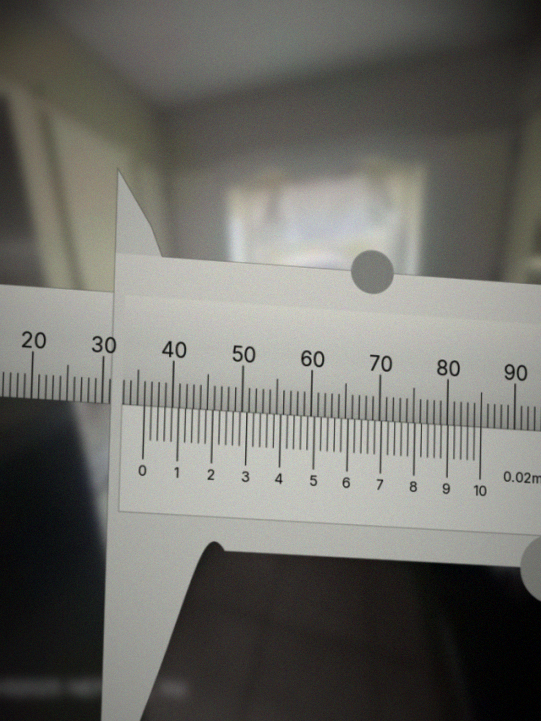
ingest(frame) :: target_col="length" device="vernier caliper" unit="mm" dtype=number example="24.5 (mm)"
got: 36.0 (mm)
